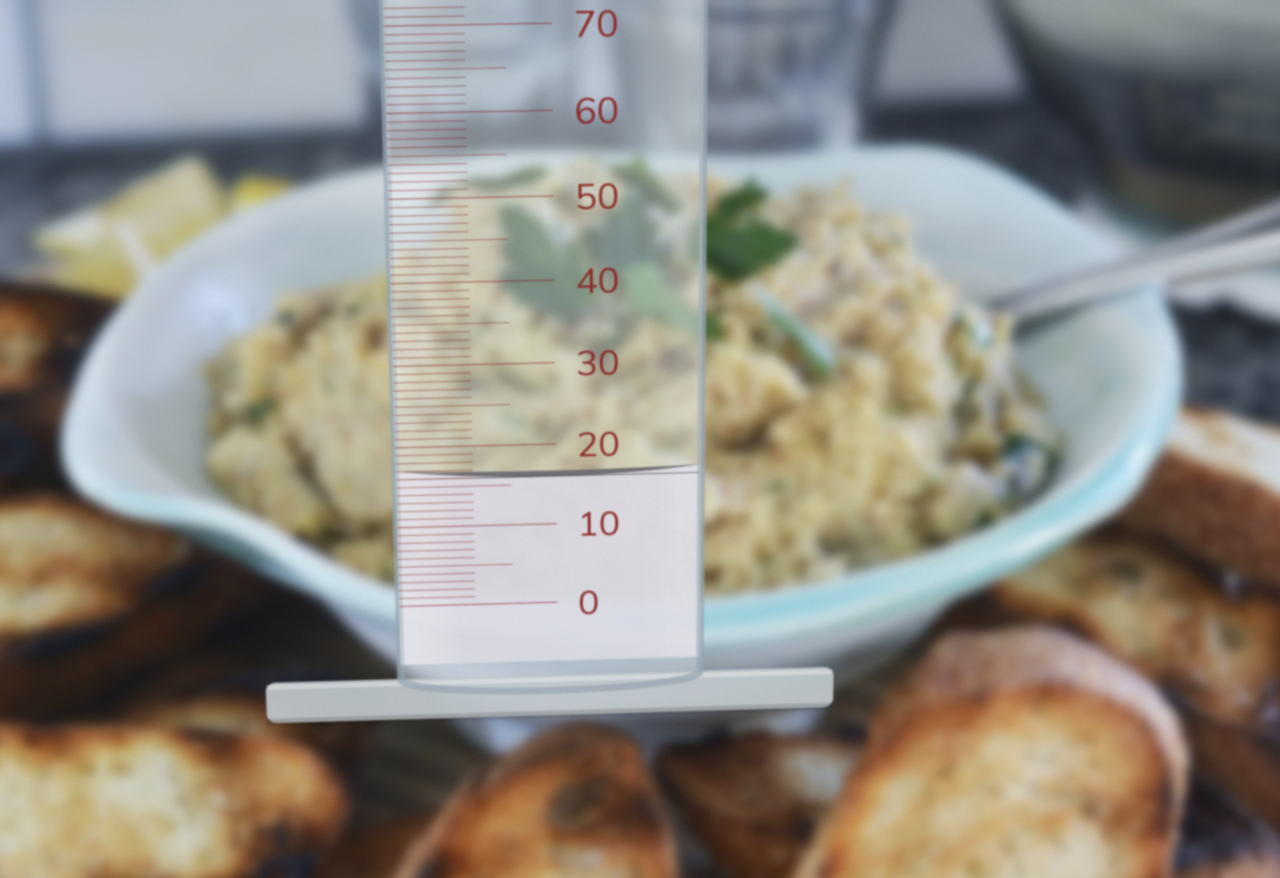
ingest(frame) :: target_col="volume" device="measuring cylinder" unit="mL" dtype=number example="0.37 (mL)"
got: 16 (mL)
